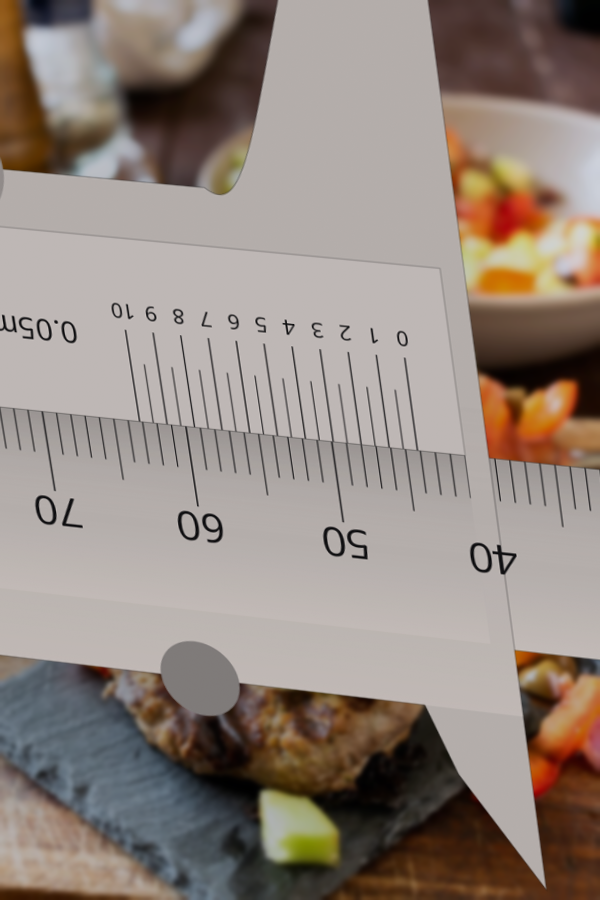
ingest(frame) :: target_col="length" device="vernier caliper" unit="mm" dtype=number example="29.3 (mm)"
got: 44.2 (mm)
